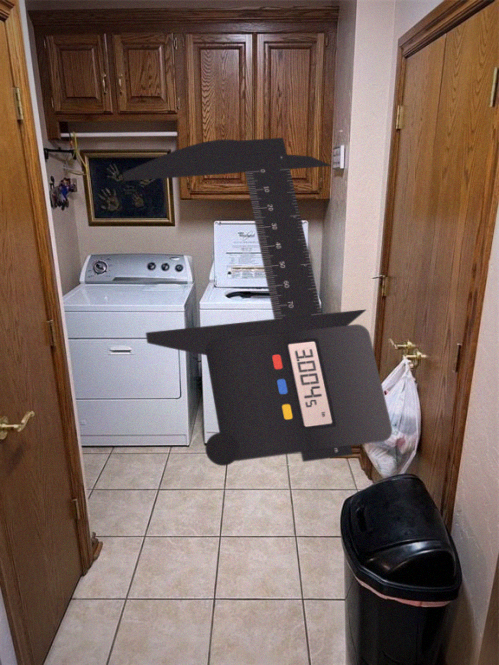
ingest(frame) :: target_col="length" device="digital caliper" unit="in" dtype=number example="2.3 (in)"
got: 3.0045 (in)
